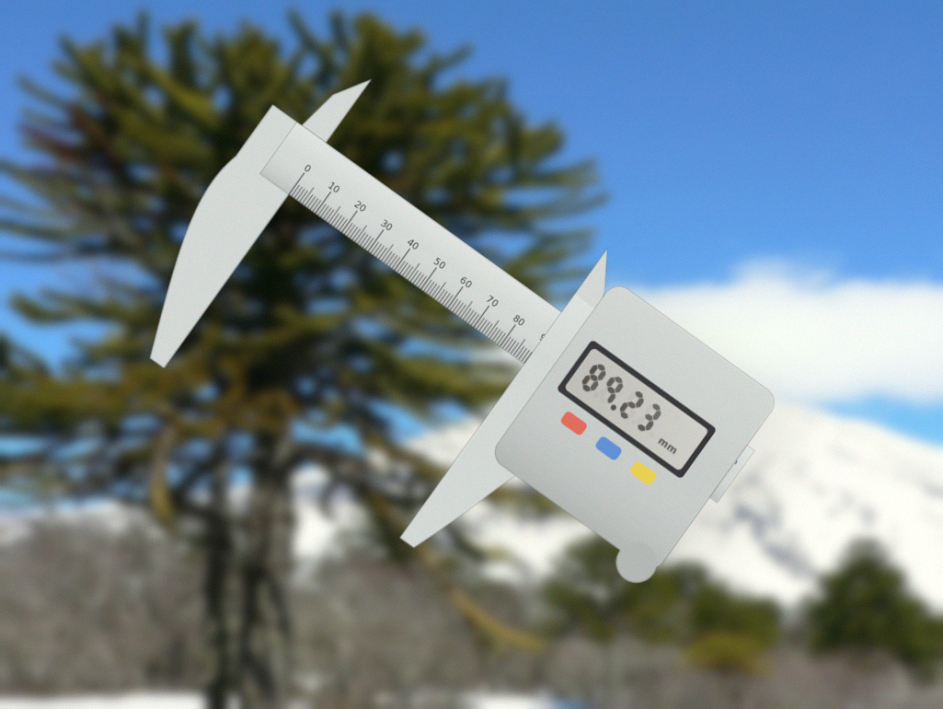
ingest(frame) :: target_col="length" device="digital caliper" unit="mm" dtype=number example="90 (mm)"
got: 89.23 (mm)
